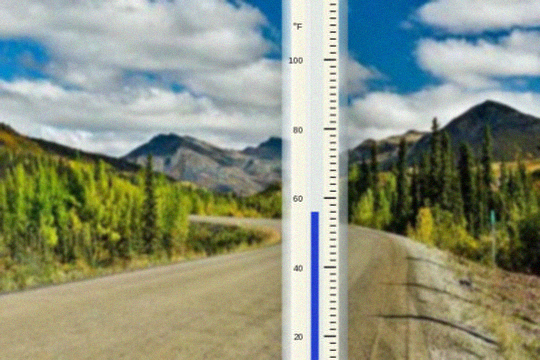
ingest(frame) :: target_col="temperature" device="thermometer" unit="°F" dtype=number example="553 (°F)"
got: 56 (°F)
